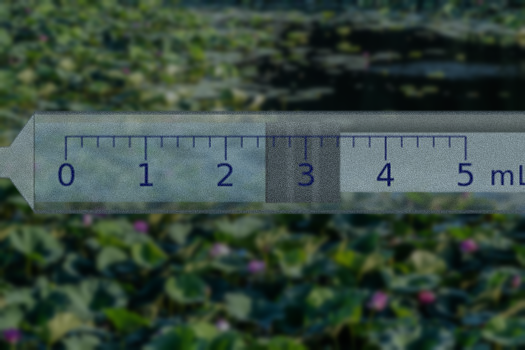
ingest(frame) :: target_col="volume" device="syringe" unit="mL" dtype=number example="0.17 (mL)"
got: 2.5 (mL)
